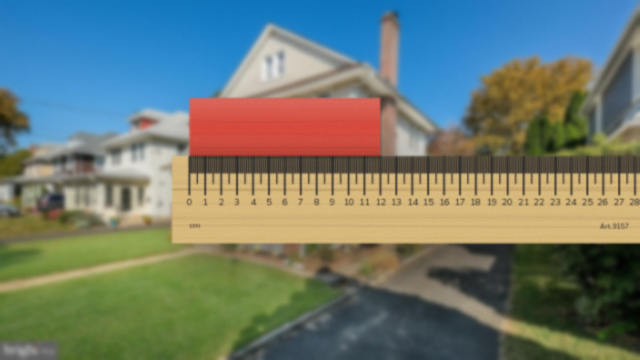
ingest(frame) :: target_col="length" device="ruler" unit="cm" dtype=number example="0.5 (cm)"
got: 12 (cm)
